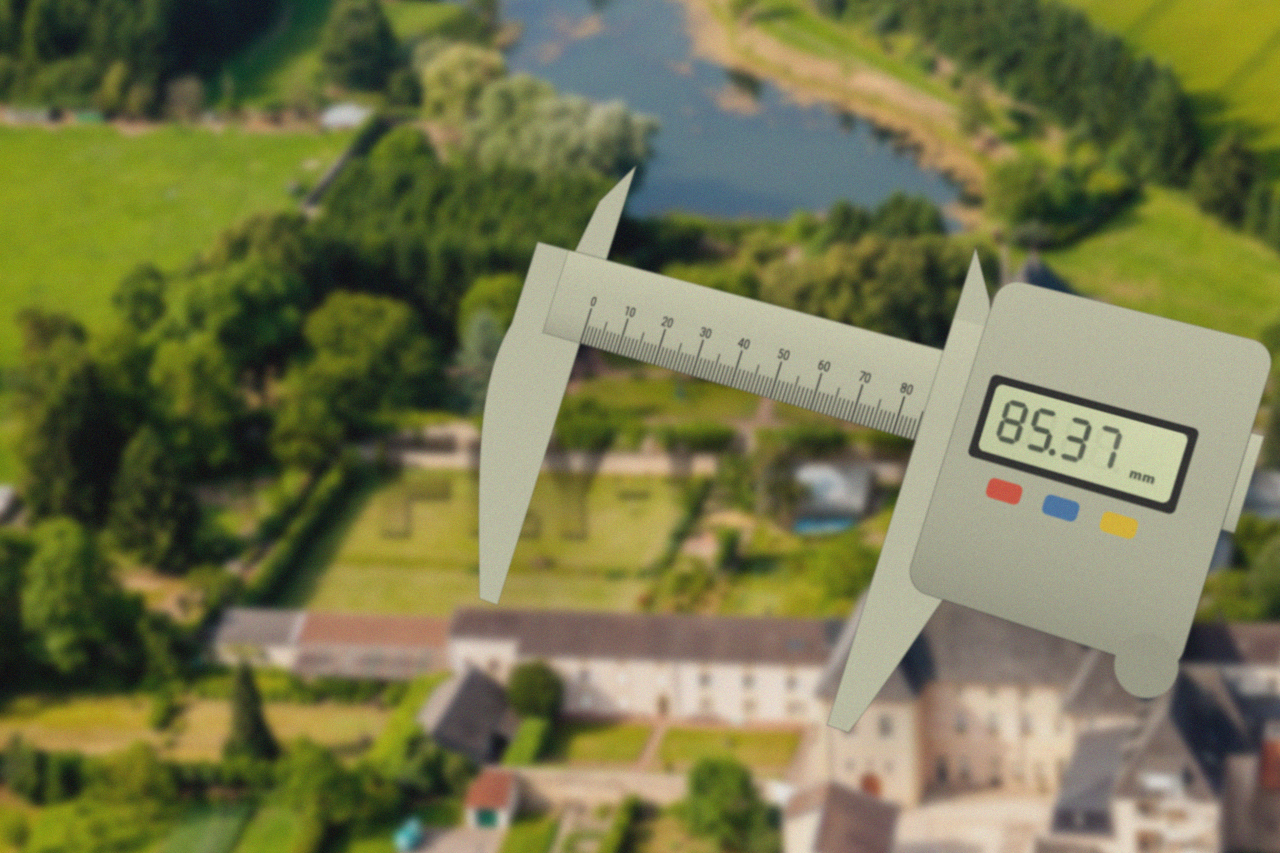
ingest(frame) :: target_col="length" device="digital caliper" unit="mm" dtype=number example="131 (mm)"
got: 85.37 (mm)
